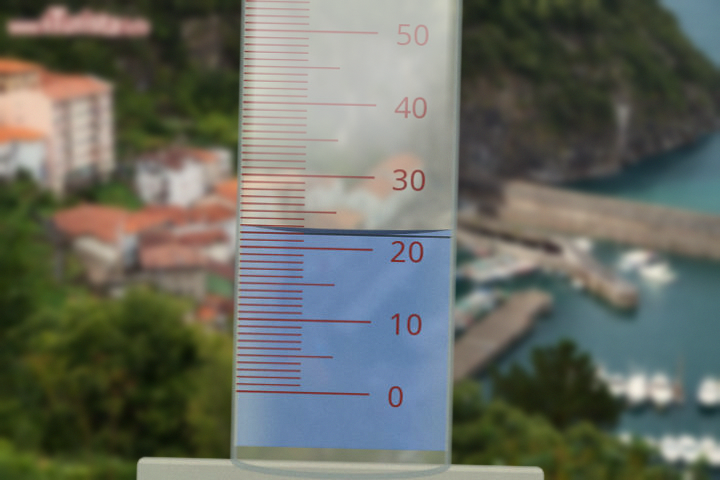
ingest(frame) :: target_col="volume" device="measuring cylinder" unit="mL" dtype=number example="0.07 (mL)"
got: 22 (mL)
